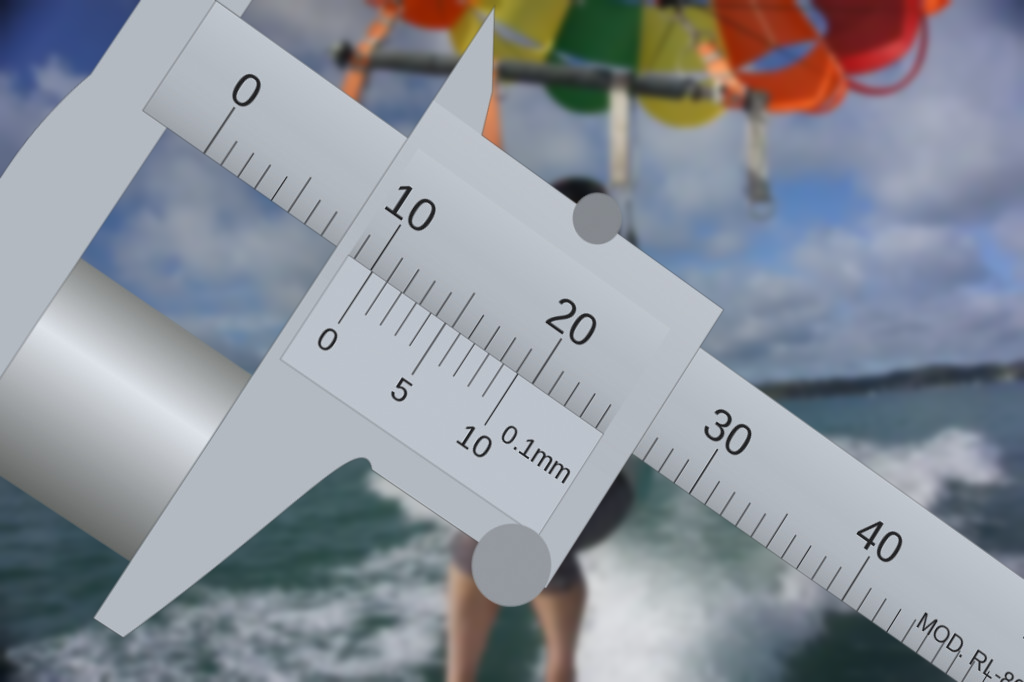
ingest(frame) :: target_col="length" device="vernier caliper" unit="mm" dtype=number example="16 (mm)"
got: 10.1 (mm)
